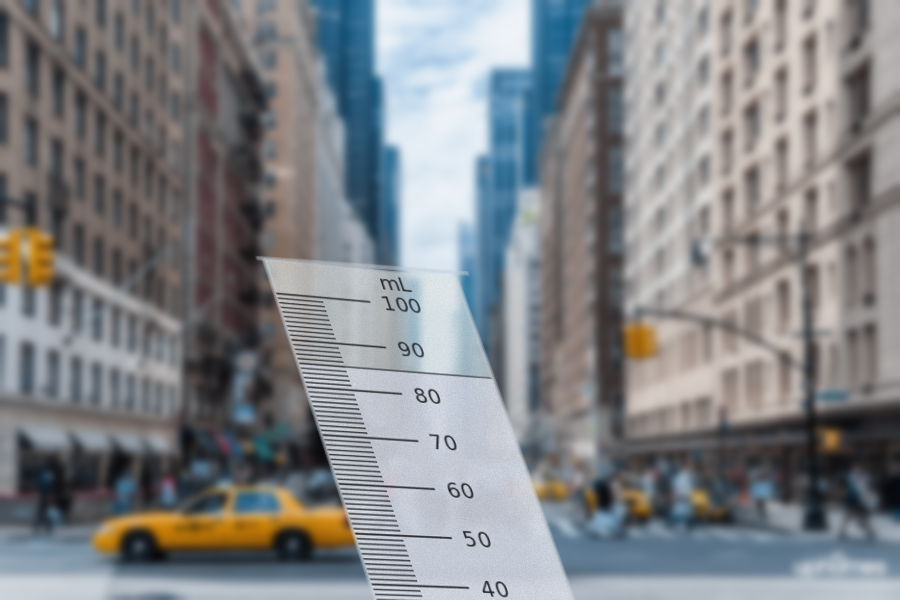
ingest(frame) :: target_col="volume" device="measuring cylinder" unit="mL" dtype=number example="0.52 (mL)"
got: 85 (mL)
